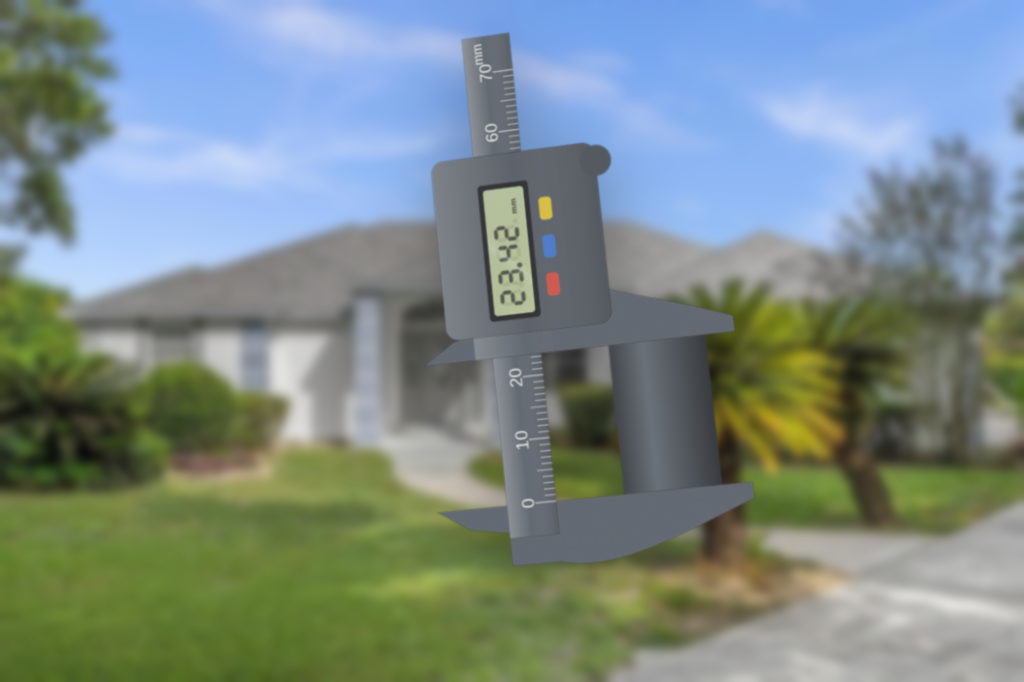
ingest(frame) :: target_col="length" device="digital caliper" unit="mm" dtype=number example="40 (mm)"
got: 23.42 (mm)
